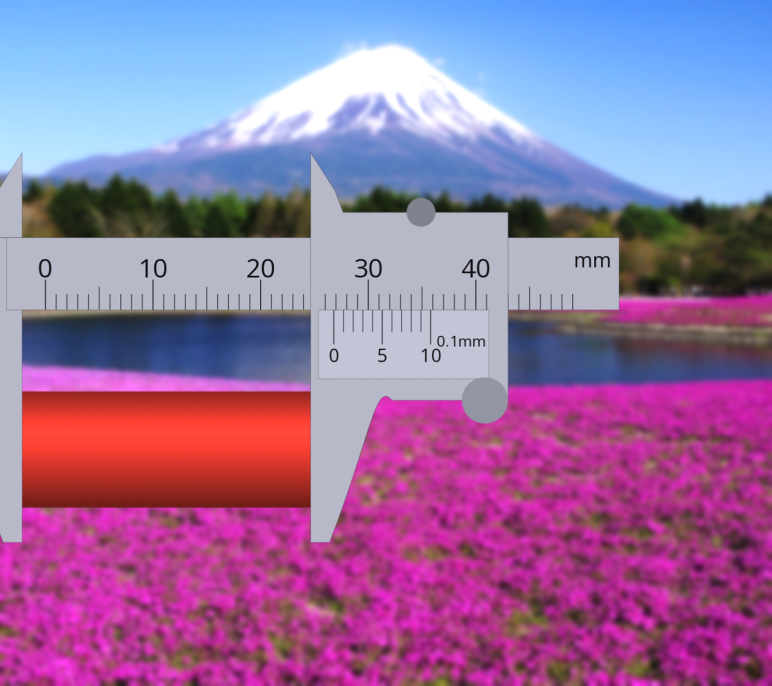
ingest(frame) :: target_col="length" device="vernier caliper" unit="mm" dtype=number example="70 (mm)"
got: 26.8 (mm)
